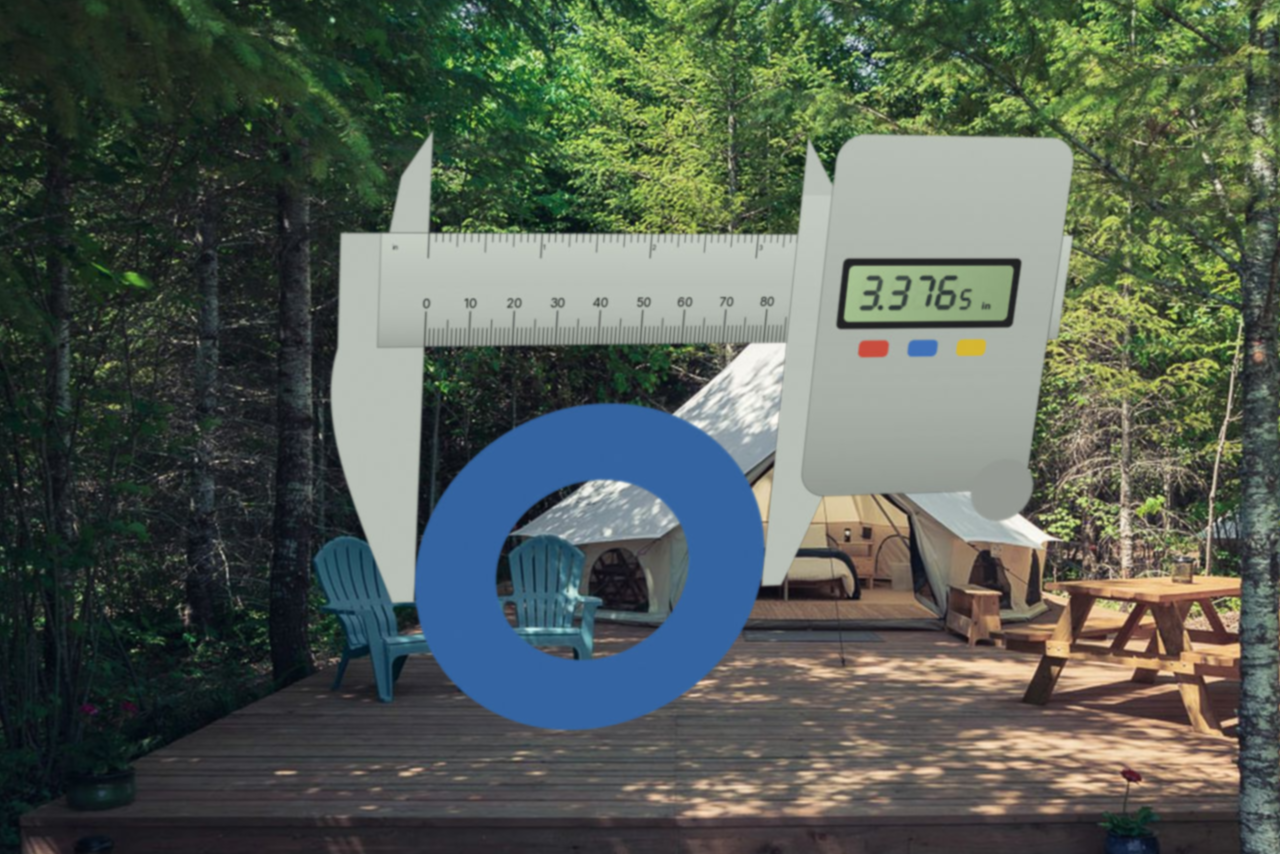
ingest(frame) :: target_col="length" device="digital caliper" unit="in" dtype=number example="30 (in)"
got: 3.3765 (in)
